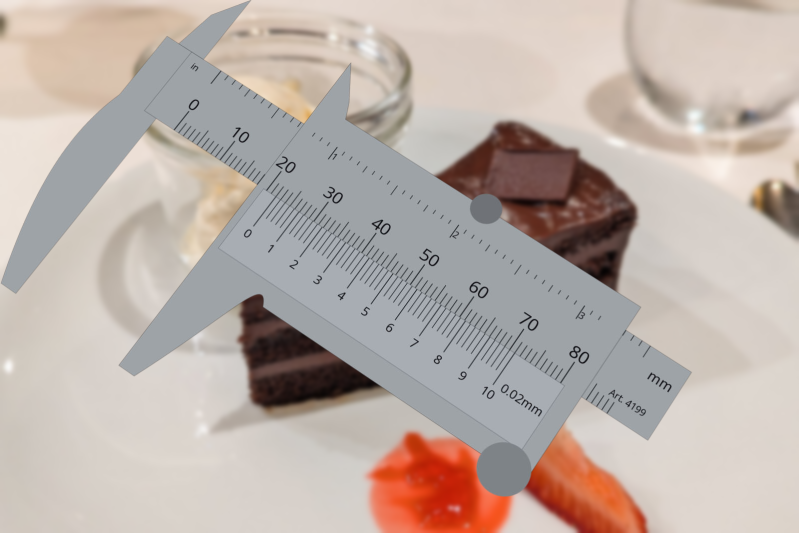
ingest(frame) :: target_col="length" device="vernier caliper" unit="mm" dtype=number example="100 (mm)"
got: 22.0 (mm)
